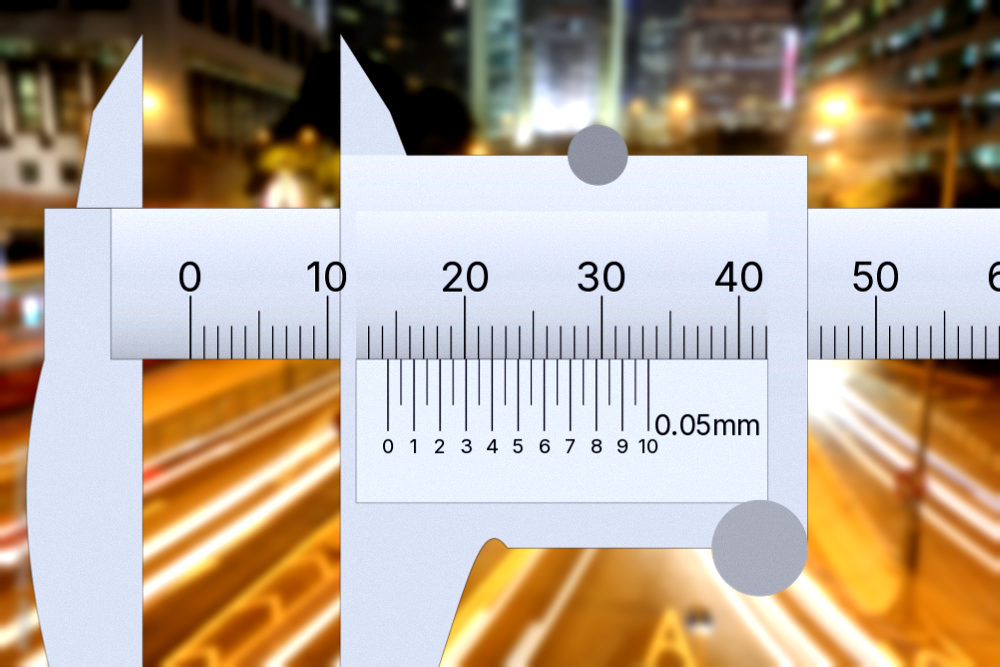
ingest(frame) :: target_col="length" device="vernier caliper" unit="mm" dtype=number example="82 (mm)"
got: 14.4 (mm)
